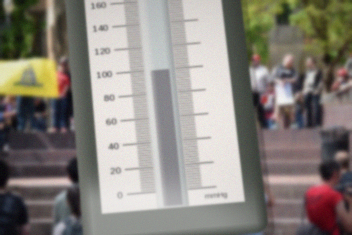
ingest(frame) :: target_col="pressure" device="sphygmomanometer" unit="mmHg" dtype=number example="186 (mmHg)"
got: 100 (mmHg)
